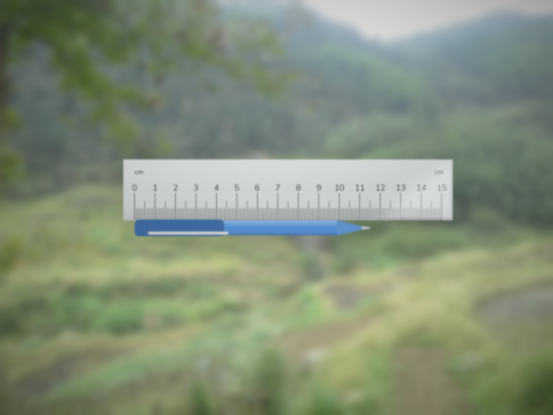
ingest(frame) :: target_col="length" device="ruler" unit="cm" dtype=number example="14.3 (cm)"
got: 11.5 (cm)
